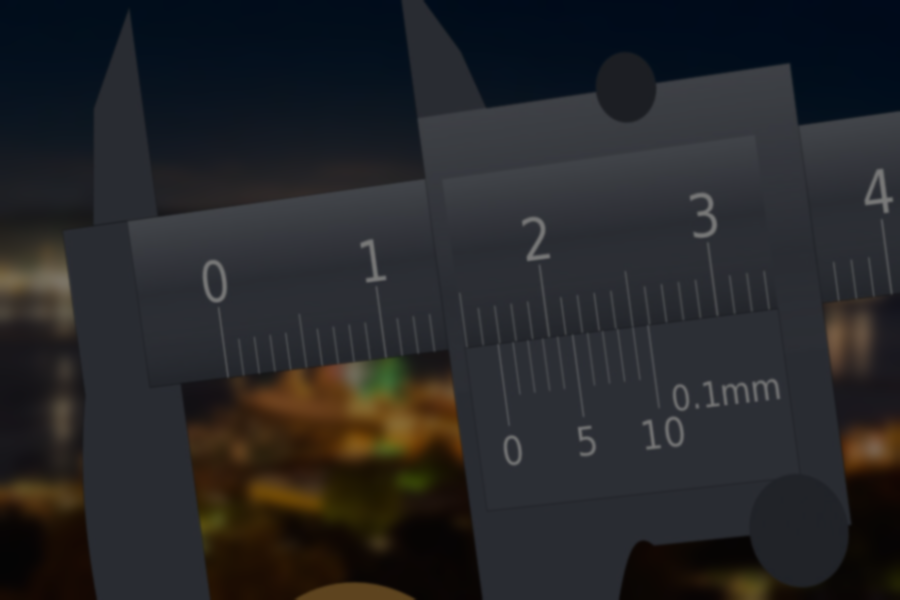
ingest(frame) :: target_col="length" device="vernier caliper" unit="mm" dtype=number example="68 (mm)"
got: 16.9 (mm)
